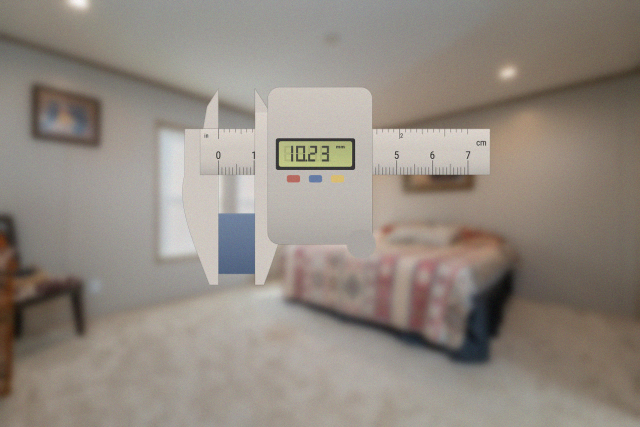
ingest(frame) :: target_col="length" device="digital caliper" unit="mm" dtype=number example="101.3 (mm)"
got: 10.23 (mm)
